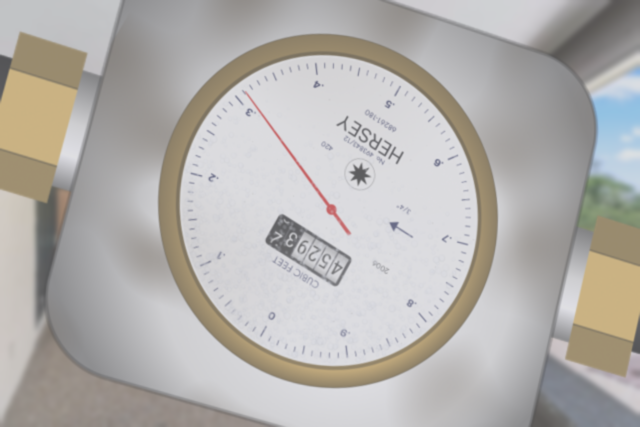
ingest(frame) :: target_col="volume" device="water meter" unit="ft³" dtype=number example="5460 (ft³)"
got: 452932.31 (ft³)
